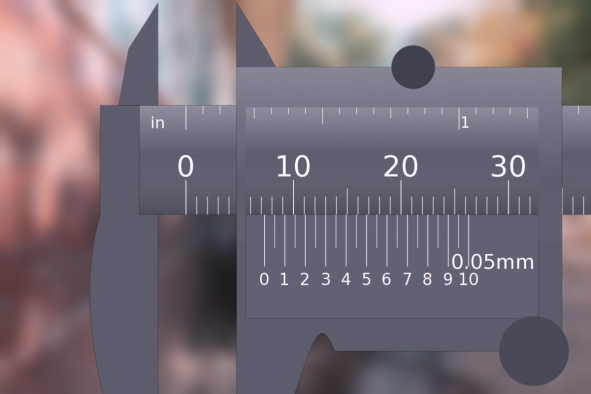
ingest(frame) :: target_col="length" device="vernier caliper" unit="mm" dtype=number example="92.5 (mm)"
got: 7.3 (mm)
